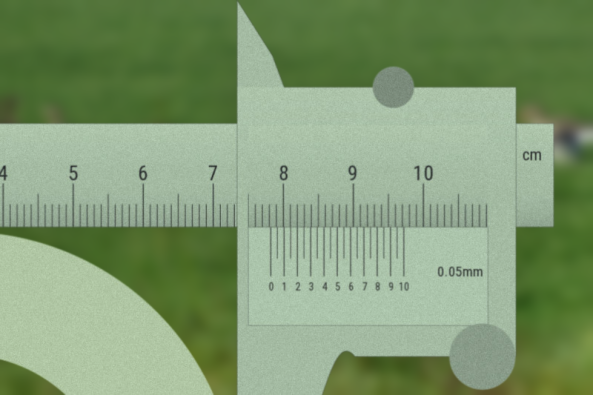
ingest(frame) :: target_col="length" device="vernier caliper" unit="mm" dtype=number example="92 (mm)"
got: 78.2 (mm)
